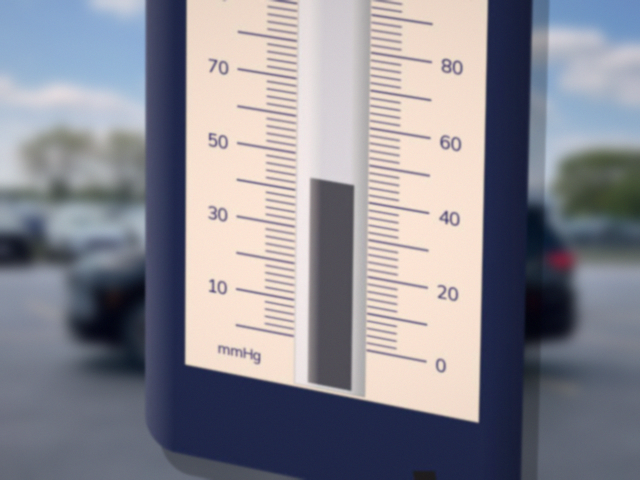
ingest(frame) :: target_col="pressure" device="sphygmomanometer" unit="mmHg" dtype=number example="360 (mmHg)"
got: 44 (mmHg)
